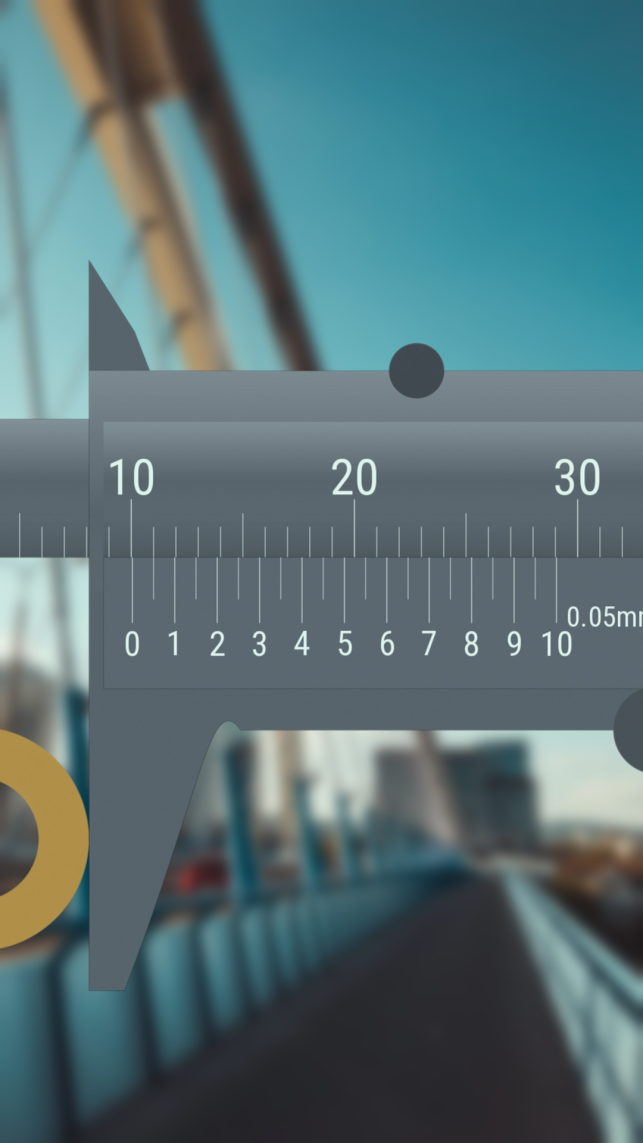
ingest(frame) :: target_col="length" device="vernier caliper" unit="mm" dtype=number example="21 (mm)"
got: 10.05 (mm)
